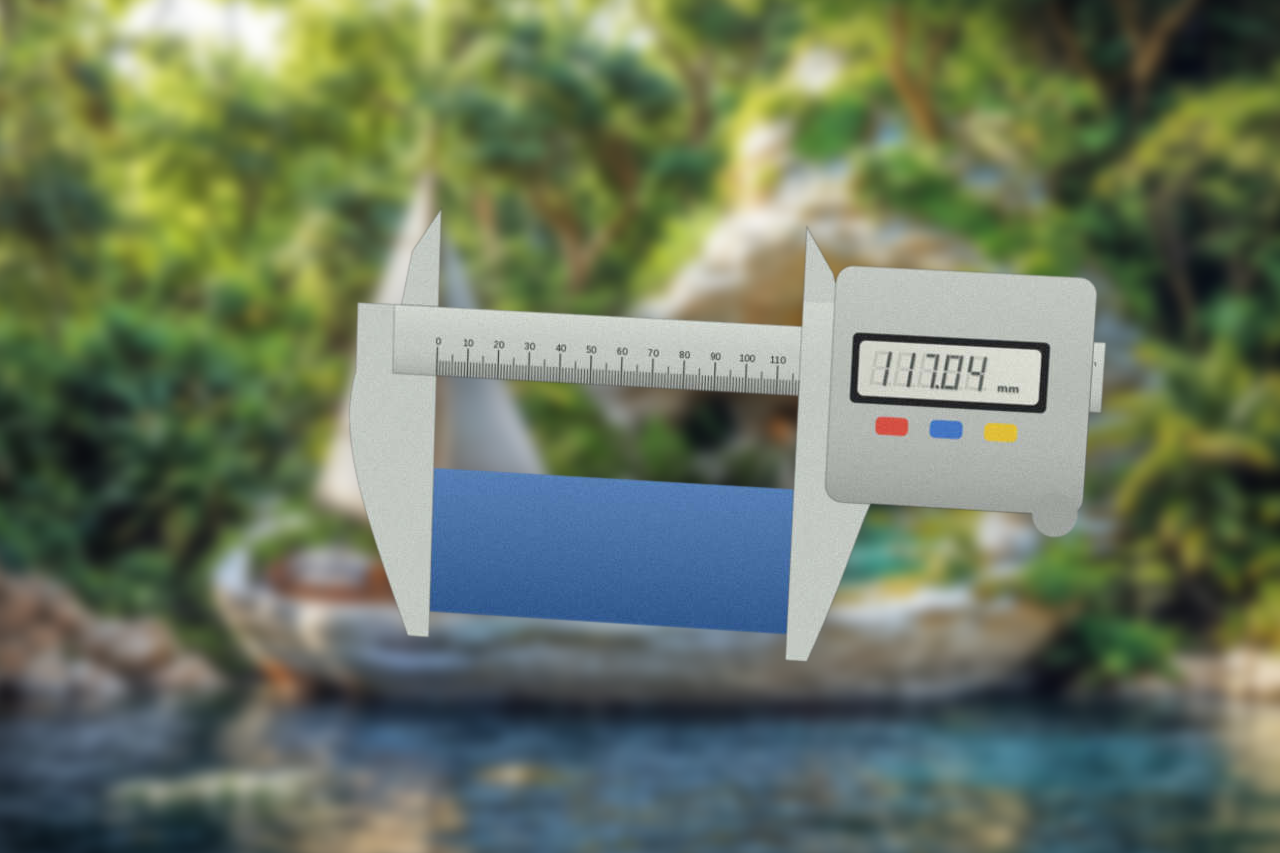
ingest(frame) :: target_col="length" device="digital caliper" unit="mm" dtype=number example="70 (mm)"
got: 117.04 (mm)
